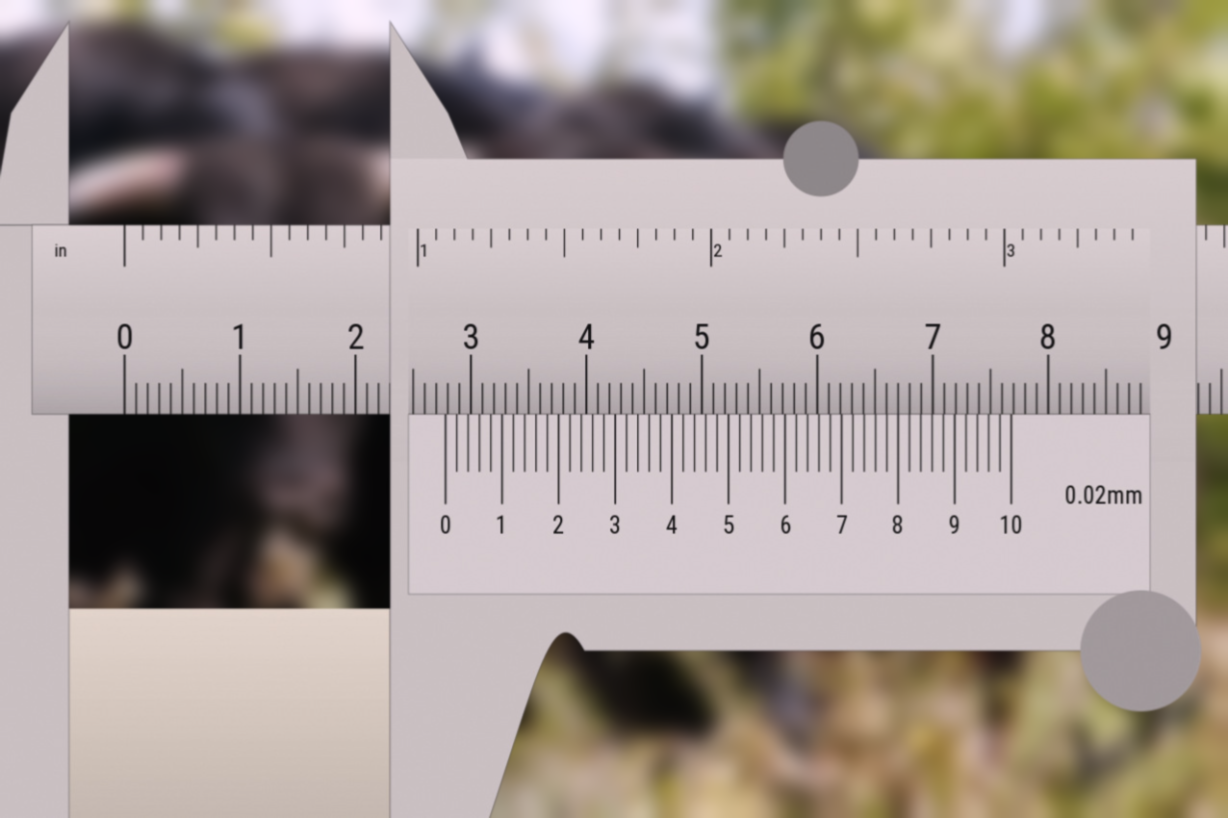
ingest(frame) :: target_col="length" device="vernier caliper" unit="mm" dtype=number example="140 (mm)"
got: 27.8 (mm)
